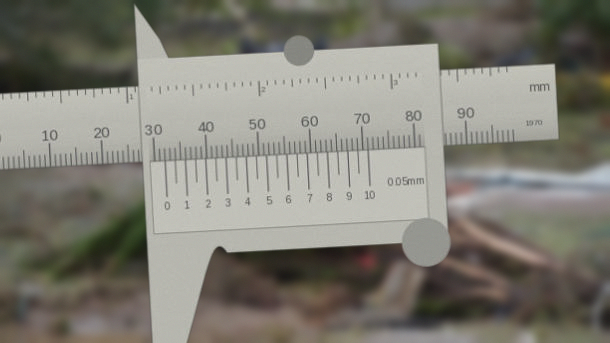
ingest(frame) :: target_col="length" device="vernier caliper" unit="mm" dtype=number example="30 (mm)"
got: 32.0 (mm)
